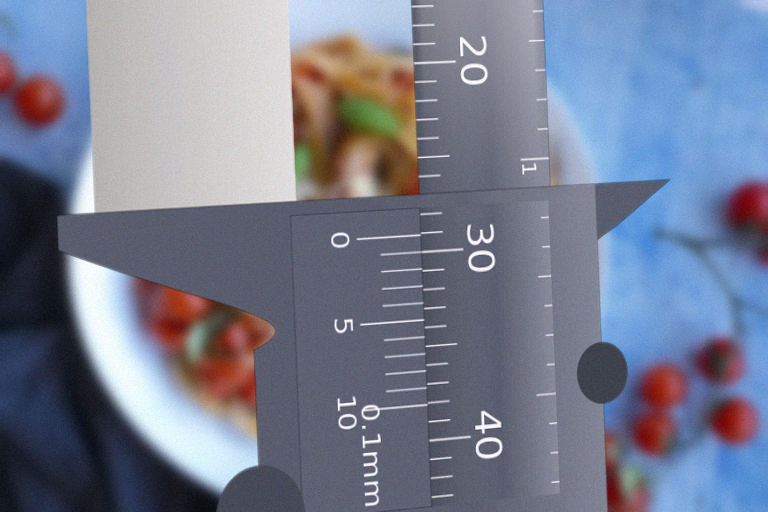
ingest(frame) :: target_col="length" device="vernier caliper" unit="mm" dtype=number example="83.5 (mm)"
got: 29.1 (mm)
